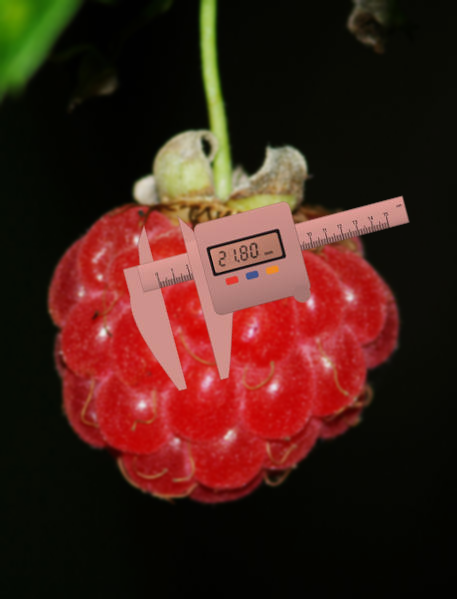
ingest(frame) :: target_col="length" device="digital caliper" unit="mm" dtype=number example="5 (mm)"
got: 21.80 (mm)
